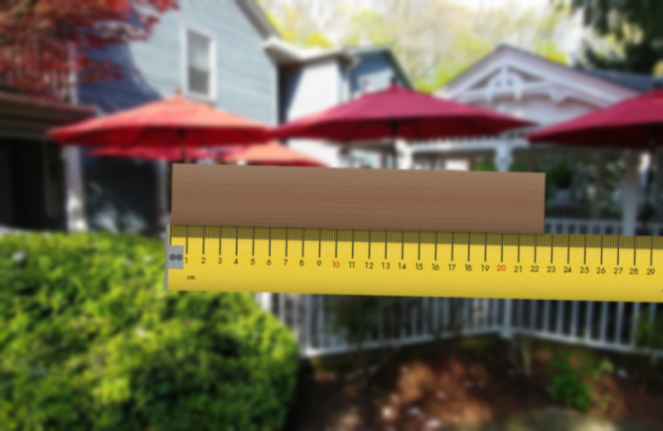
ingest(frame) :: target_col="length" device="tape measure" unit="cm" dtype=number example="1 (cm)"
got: 22.5 (cm)
